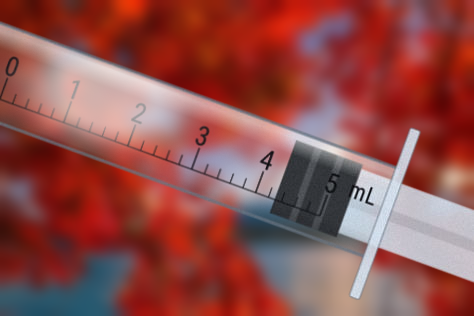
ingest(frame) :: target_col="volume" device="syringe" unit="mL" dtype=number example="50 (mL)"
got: 4.3 (mL)
